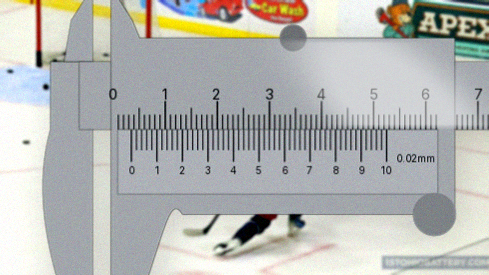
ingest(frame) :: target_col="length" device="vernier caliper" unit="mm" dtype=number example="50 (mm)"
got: 3.5 (mm)
